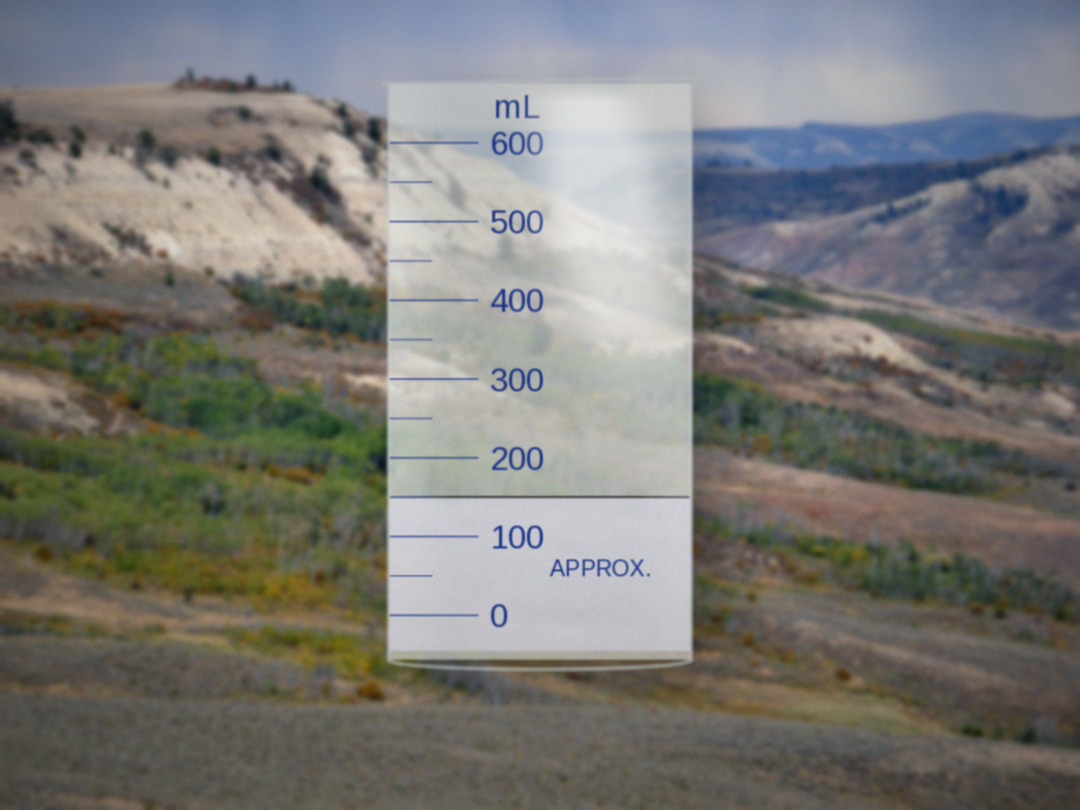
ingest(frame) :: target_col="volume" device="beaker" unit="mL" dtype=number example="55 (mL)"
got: 150 (mL)
